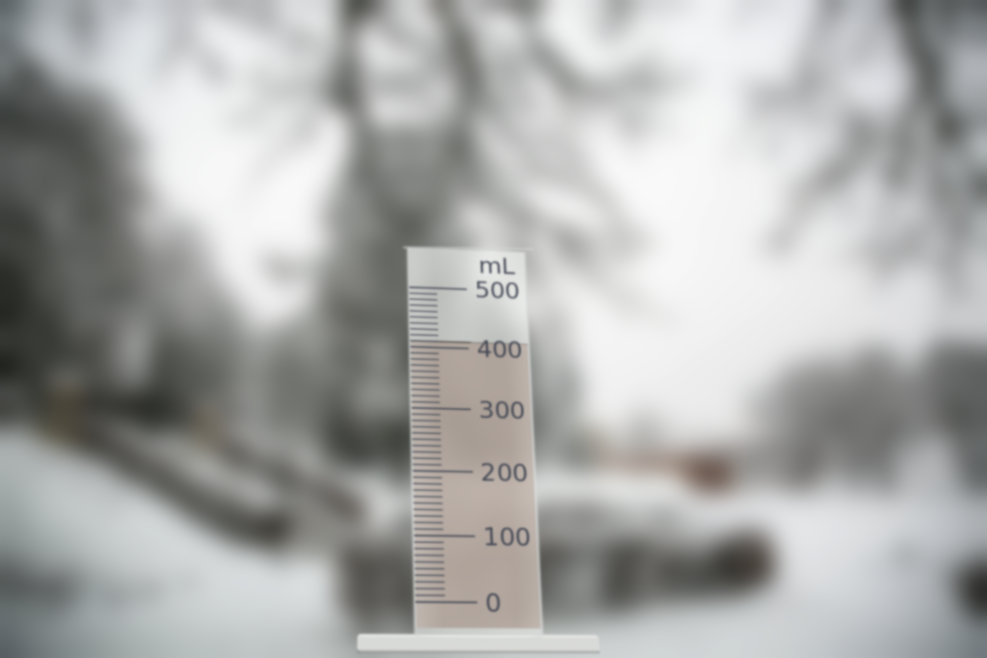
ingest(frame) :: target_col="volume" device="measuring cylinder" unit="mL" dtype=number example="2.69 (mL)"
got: 410 (mL)
